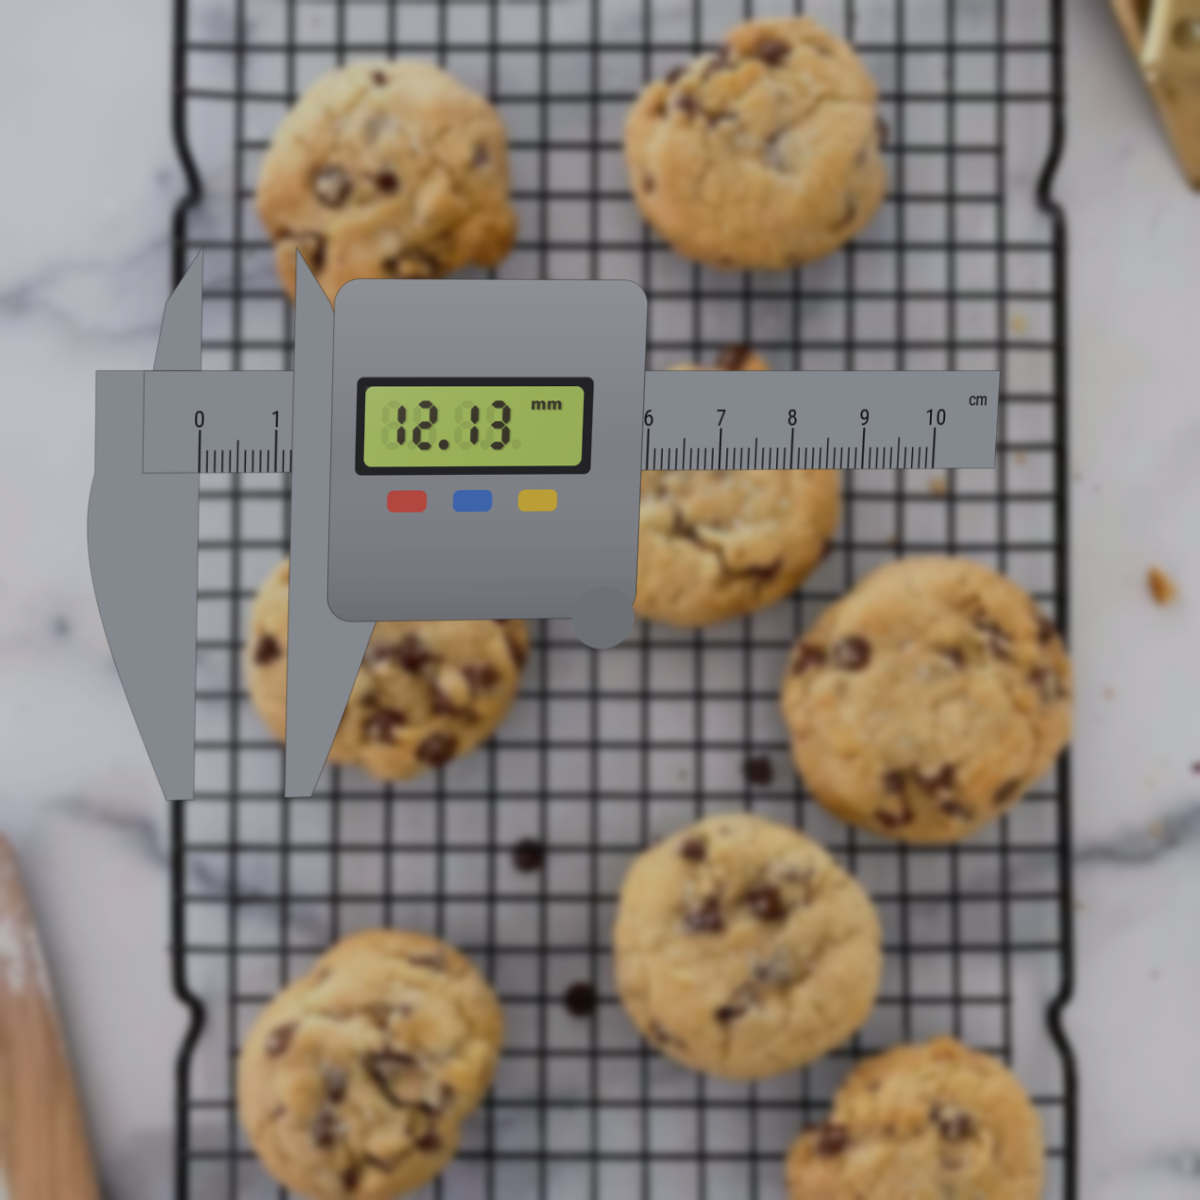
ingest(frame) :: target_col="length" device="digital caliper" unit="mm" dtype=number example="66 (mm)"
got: 12.13 (mm)
